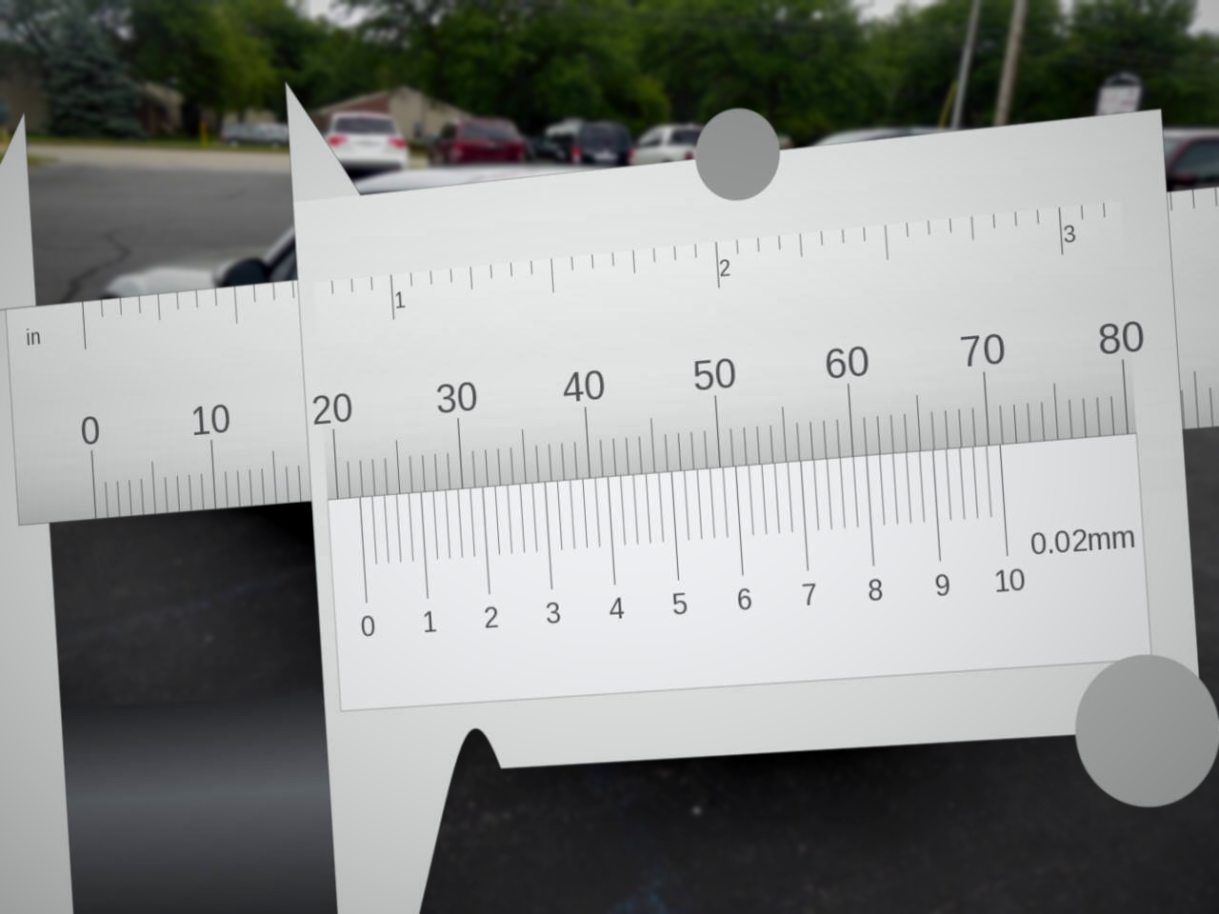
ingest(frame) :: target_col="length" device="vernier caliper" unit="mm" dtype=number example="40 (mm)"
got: 21.8 (mm)
